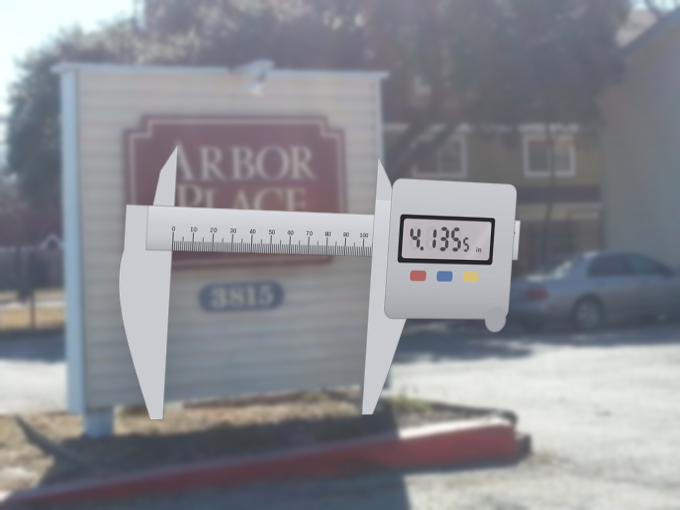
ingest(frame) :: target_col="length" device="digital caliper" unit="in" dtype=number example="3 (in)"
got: 4.1355 (in)
